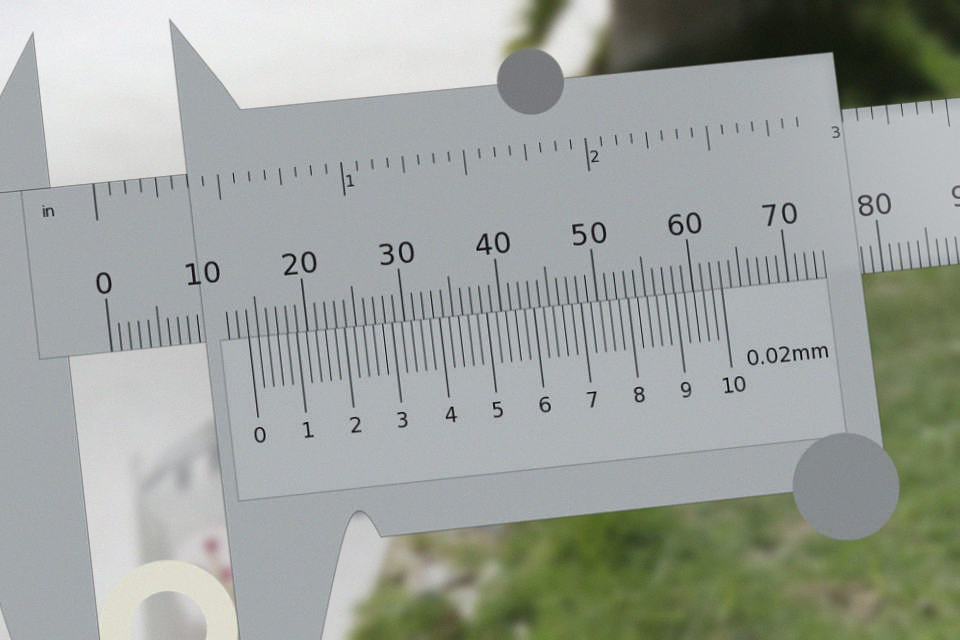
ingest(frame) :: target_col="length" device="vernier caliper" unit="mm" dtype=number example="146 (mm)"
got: 14.0 (mm)
